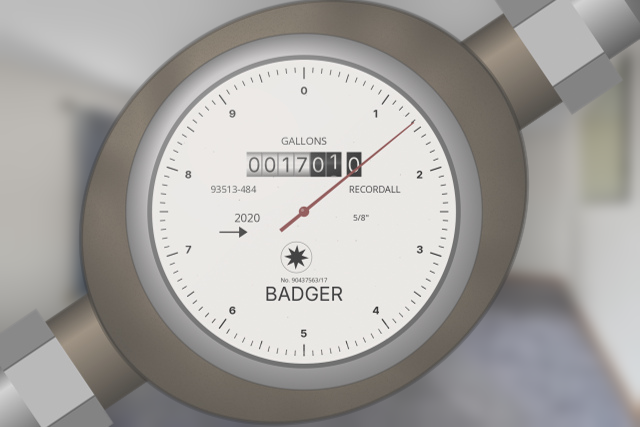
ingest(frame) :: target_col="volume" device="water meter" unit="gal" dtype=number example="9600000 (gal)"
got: 17011.4 (gal)
